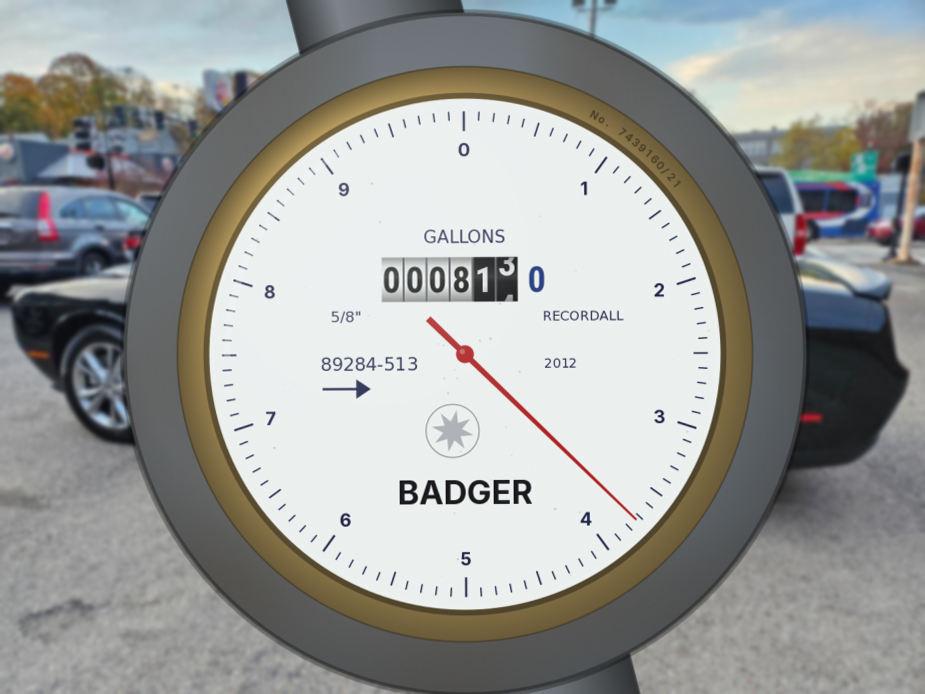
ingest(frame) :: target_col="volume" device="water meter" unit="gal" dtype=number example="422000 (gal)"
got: 8133.7 (gal)
